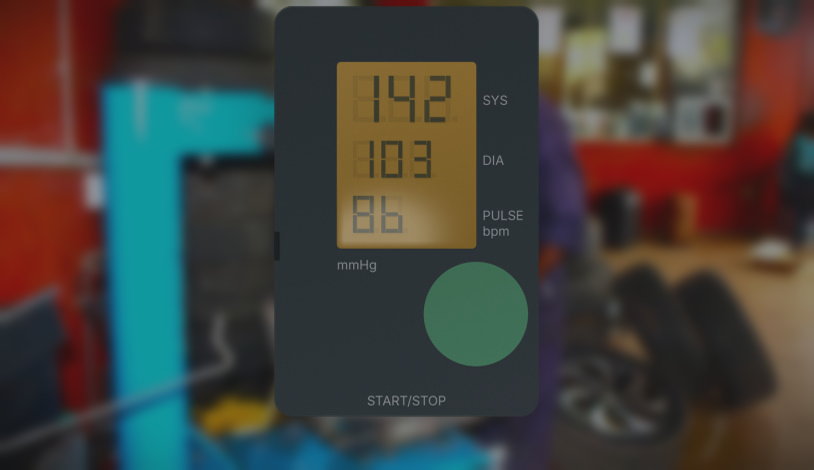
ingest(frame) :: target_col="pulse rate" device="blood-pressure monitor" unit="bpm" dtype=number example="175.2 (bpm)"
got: 86 (bpm)
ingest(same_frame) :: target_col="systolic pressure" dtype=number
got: 142 (mmHg)
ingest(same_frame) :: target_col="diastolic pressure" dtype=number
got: 103 (mmHg)
